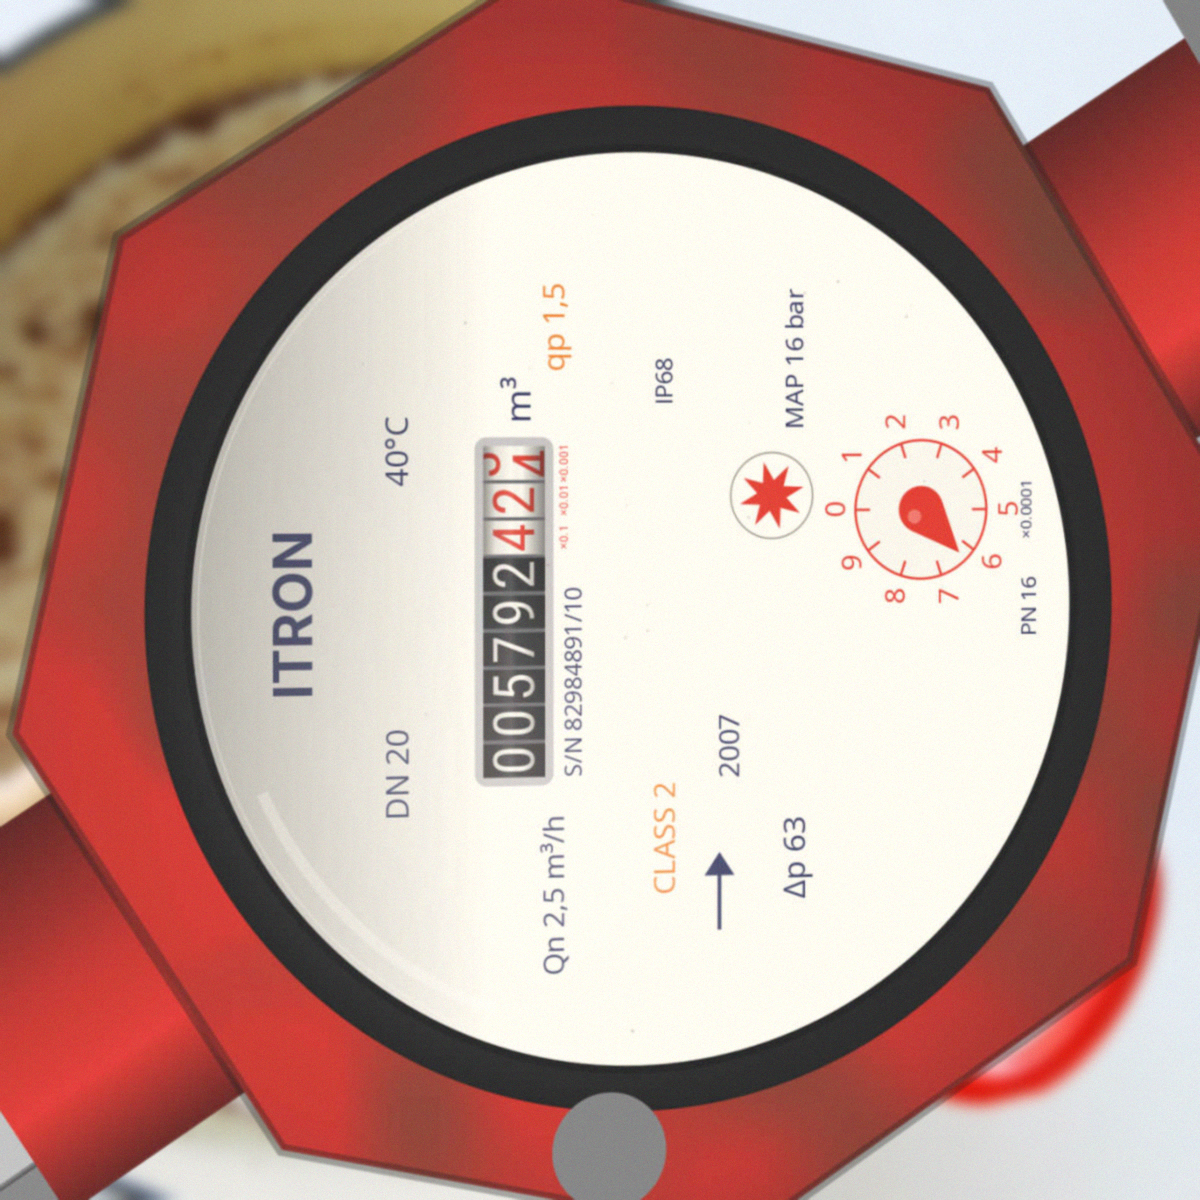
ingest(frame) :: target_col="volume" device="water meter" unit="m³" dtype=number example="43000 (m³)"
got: 5792.4236 (m³)
